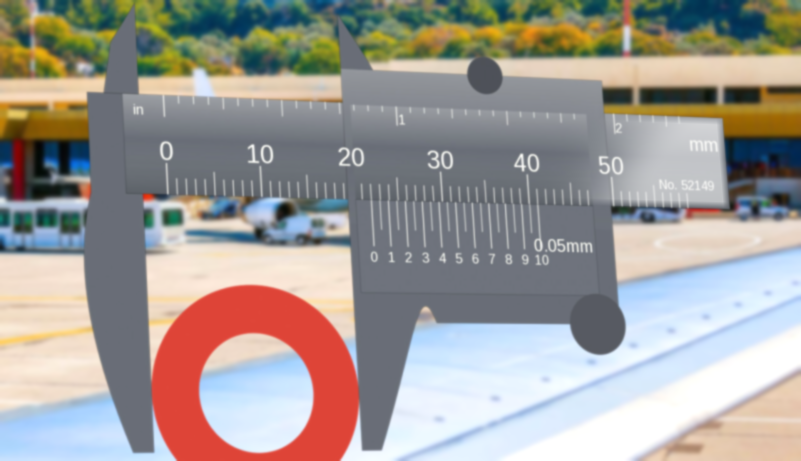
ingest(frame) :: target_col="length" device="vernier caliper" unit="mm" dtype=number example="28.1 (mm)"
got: 22.0 (mm)
